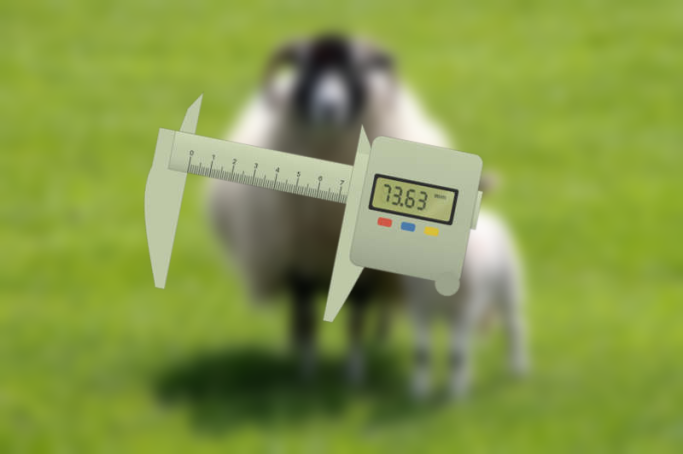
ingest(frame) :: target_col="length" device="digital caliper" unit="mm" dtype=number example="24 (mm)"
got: 73.63 (mm)
